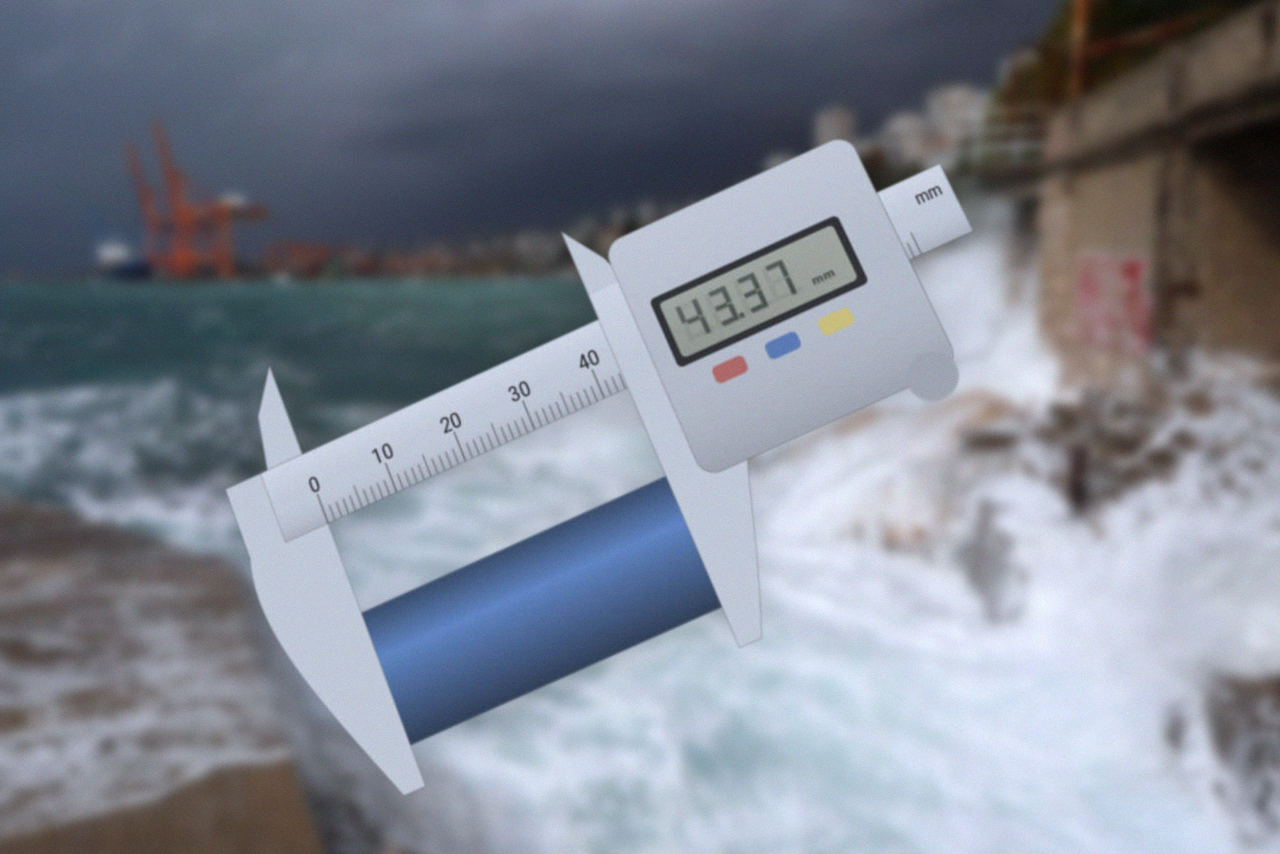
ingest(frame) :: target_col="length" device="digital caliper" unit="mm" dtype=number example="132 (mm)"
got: 43.37 (mm)
